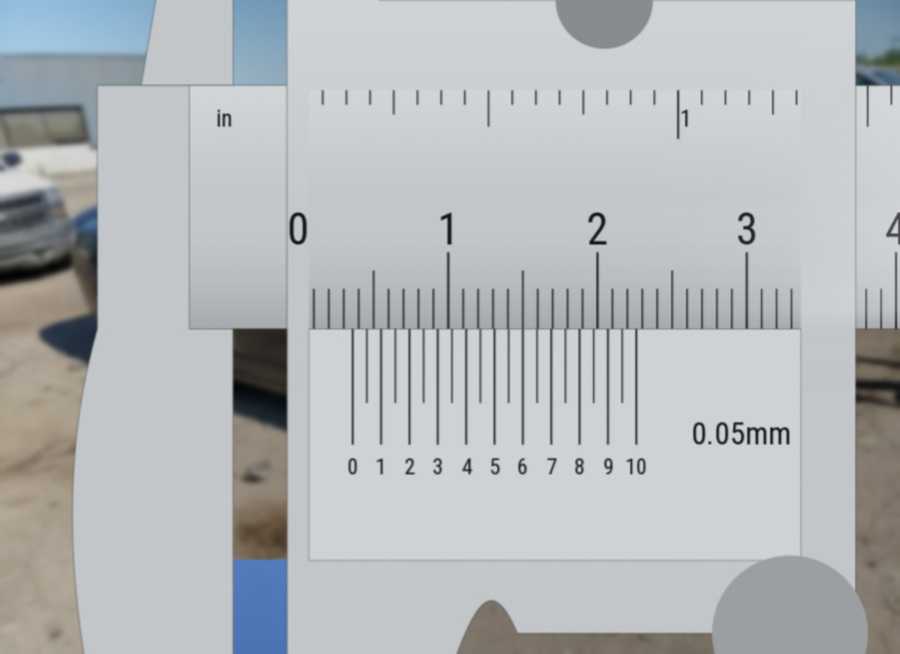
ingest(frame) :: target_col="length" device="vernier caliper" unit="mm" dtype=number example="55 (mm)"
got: 3.6 (mm)
